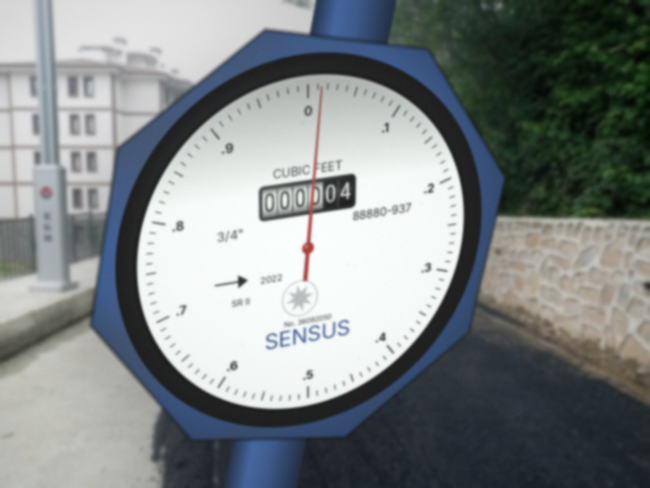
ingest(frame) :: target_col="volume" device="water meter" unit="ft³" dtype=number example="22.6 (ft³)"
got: 4.01 (ft³)
